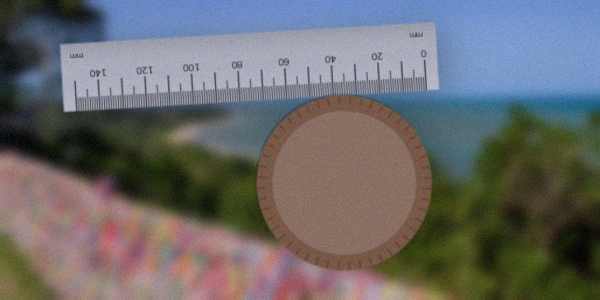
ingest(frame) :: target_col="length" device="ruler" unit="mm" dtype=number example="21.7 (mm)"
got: 75 (mm)
